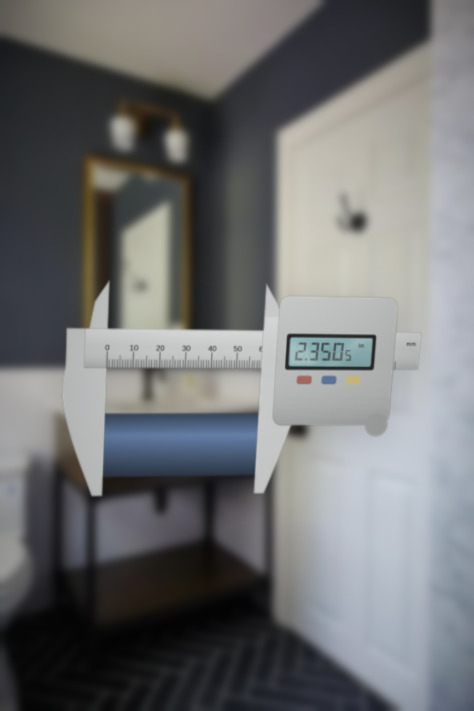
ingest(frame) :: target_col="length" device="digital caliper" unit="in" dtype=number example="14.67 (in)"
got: 2.3505 (in)
